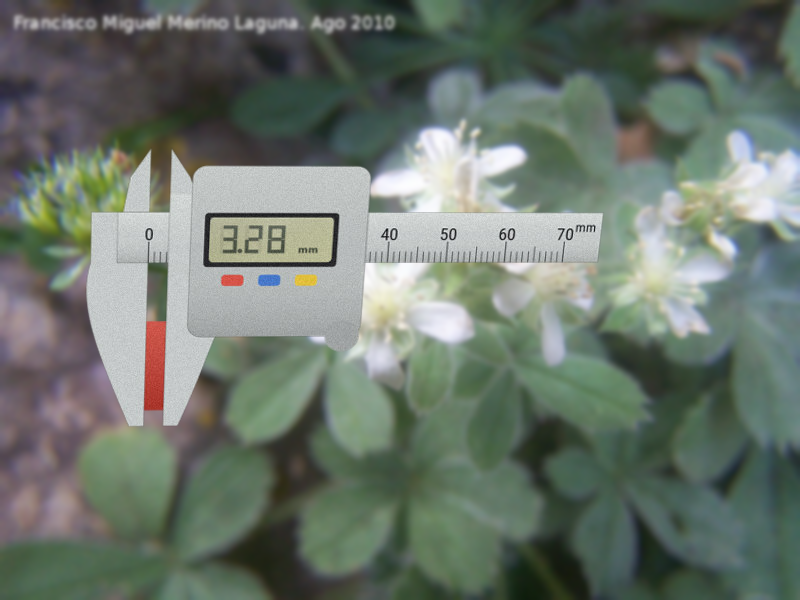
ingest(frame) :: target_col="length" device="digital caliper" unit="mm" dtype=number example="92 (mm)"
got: 3.28 (mm)
